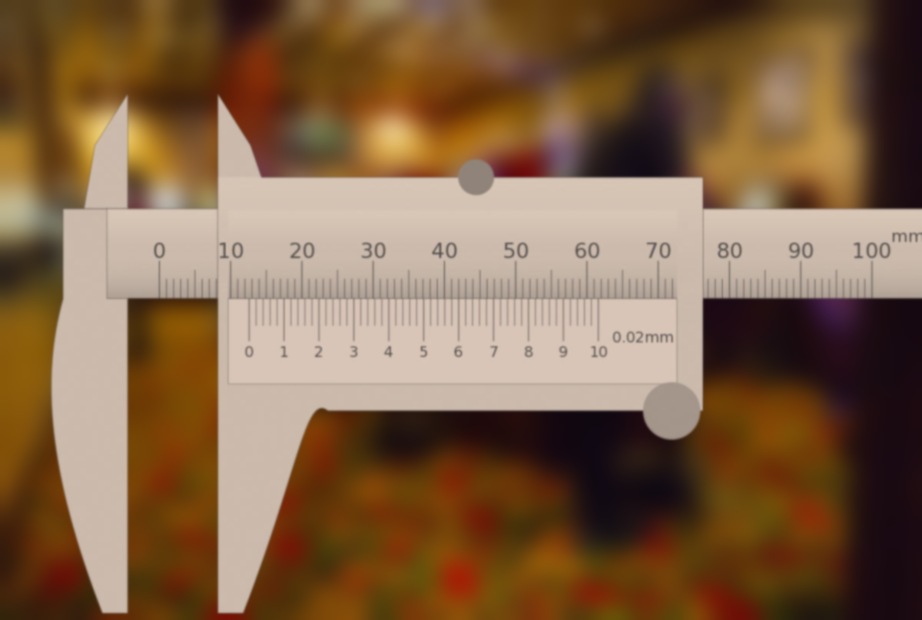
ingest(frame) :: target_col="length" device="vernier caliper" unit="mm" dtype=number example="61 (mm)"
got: 12.6 (mm)
